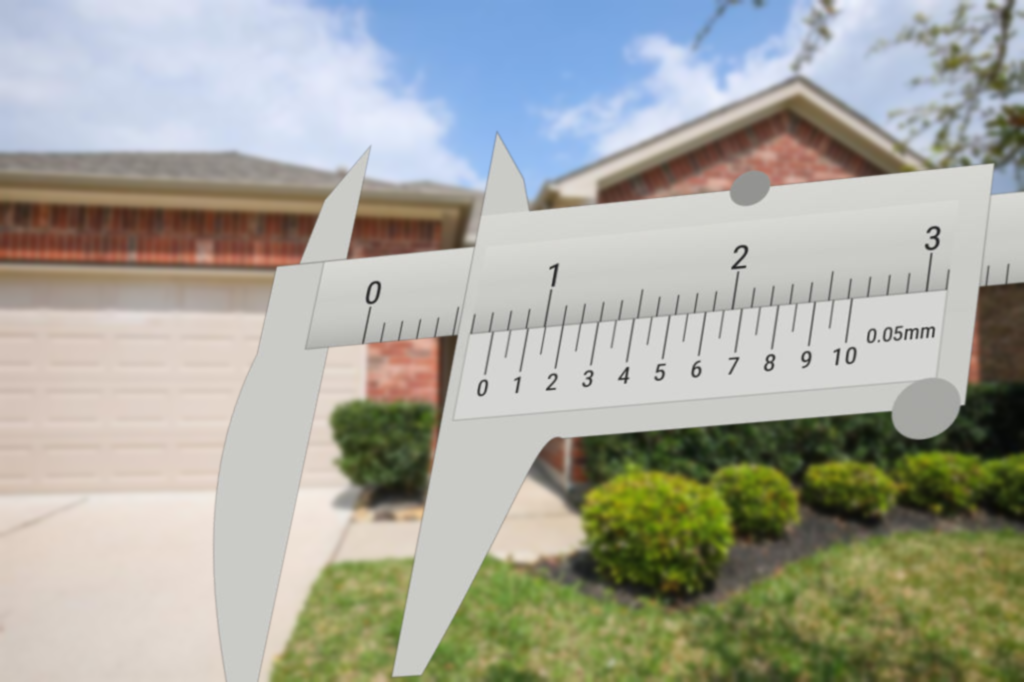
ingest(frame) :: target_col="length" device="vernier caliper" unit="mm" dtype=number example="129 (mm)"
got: 7.2 (mm)
